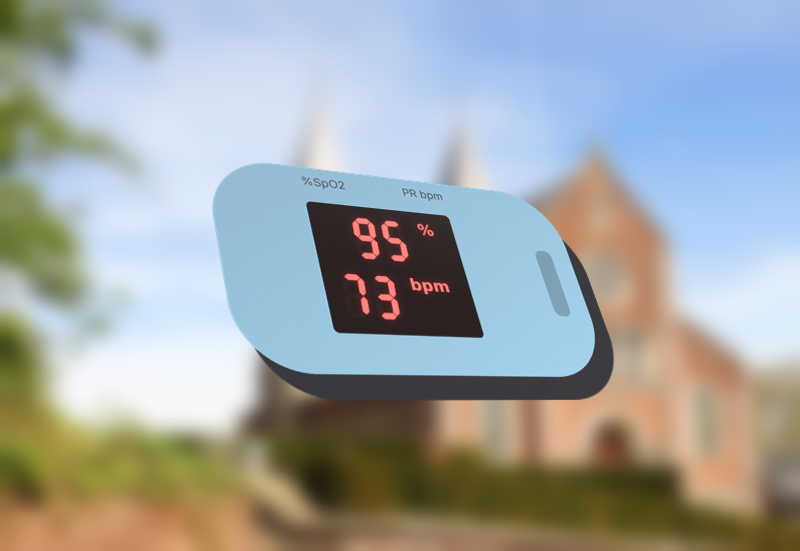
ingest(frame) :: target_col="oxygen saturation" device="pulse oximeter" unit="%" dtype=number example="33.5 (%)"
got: 95 (%)
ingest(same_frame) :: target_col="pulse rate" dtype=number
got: 73 (bpm)
